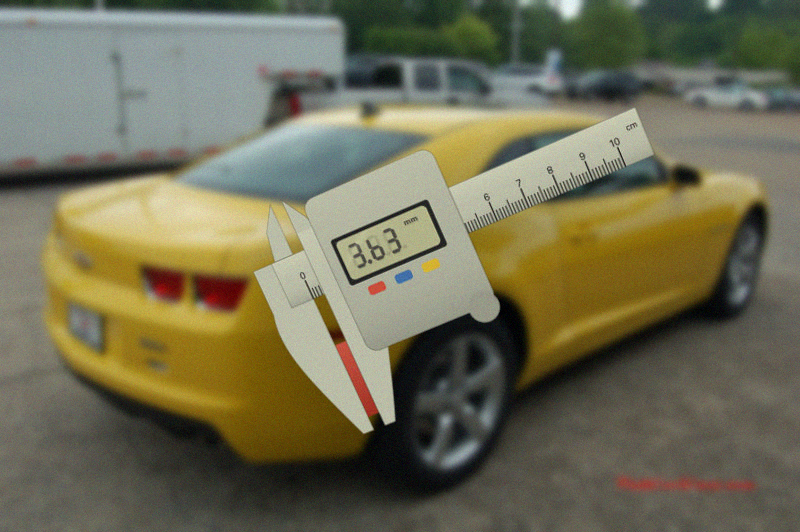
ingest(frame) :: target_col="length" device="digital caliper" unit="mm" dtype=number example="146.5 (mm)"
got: 3.63 (mm)
